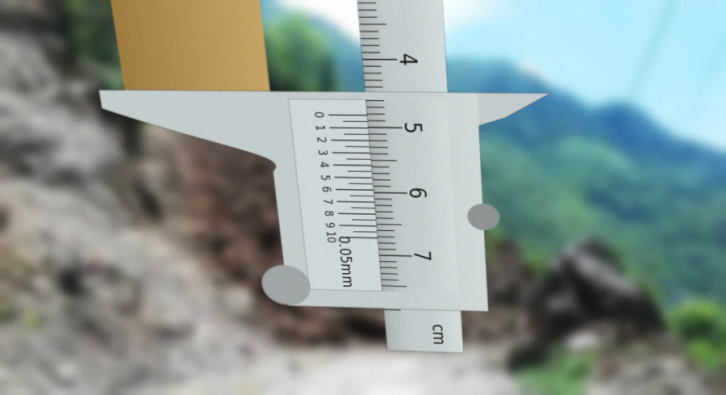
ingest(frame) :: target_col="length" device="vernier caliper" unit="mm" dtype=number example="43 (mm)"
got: 48.2 (mm)
